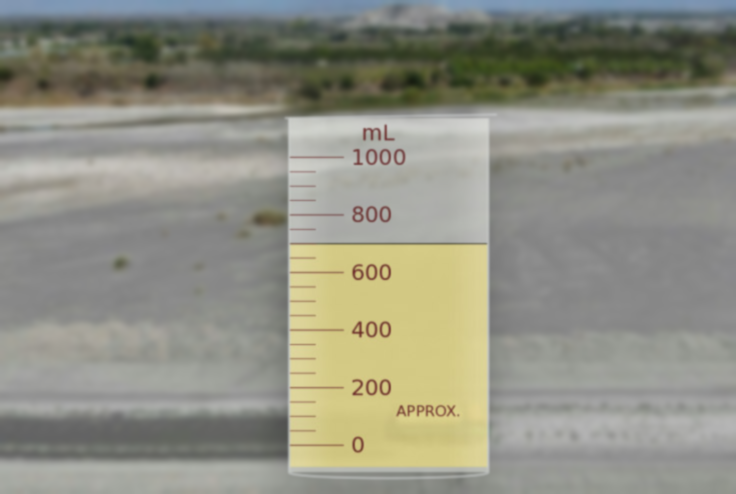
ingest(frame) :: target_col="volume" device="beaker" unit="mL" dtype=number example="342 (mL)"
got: 700 (mL)
